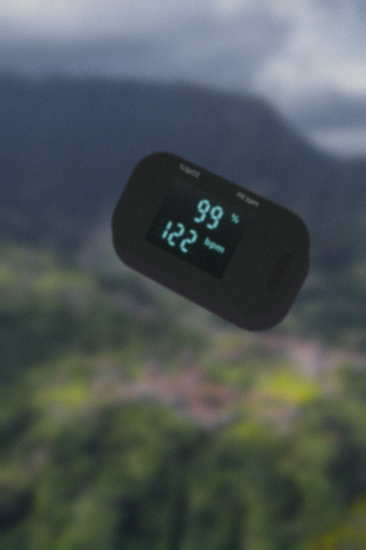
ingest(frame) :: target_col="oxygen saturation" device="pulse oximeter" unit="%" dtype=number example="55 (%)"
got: 99 (%)
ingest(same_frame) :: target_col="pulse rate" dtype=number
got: 122 (bpm)
